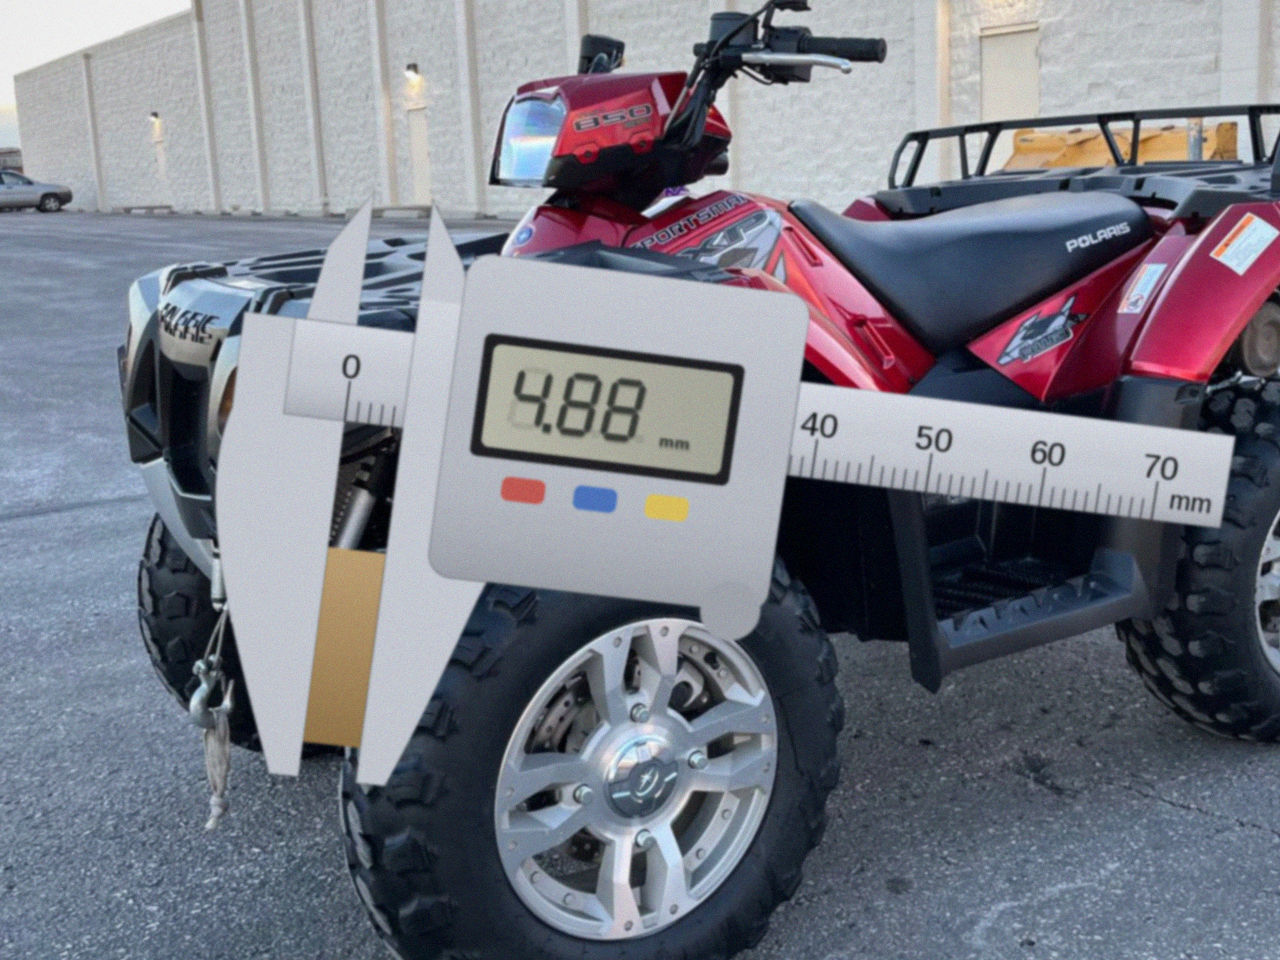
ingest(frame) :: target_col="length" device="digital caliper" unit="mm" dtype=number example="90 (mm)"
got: 4.88 (mm)
